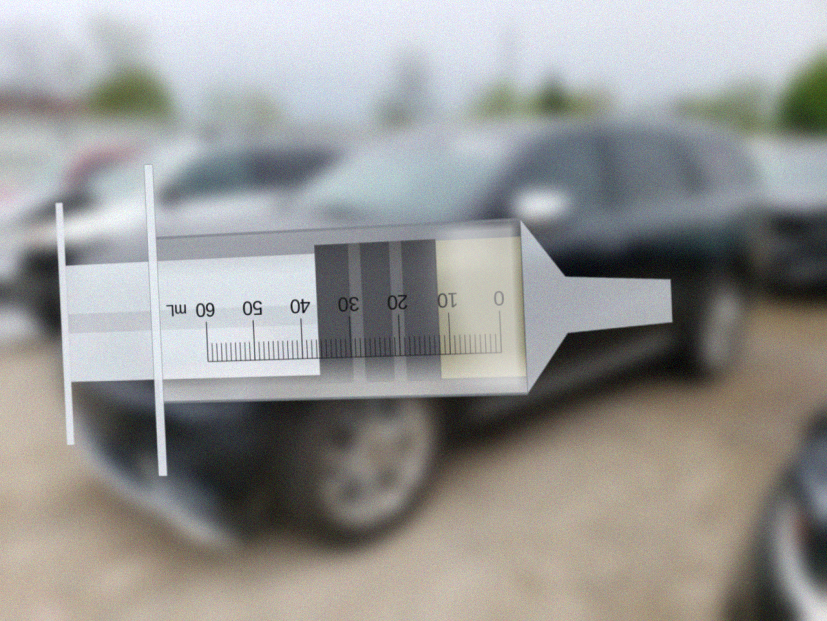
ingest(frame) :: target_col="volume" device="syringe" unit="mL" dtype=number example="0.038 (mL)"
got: 12 (mL)
